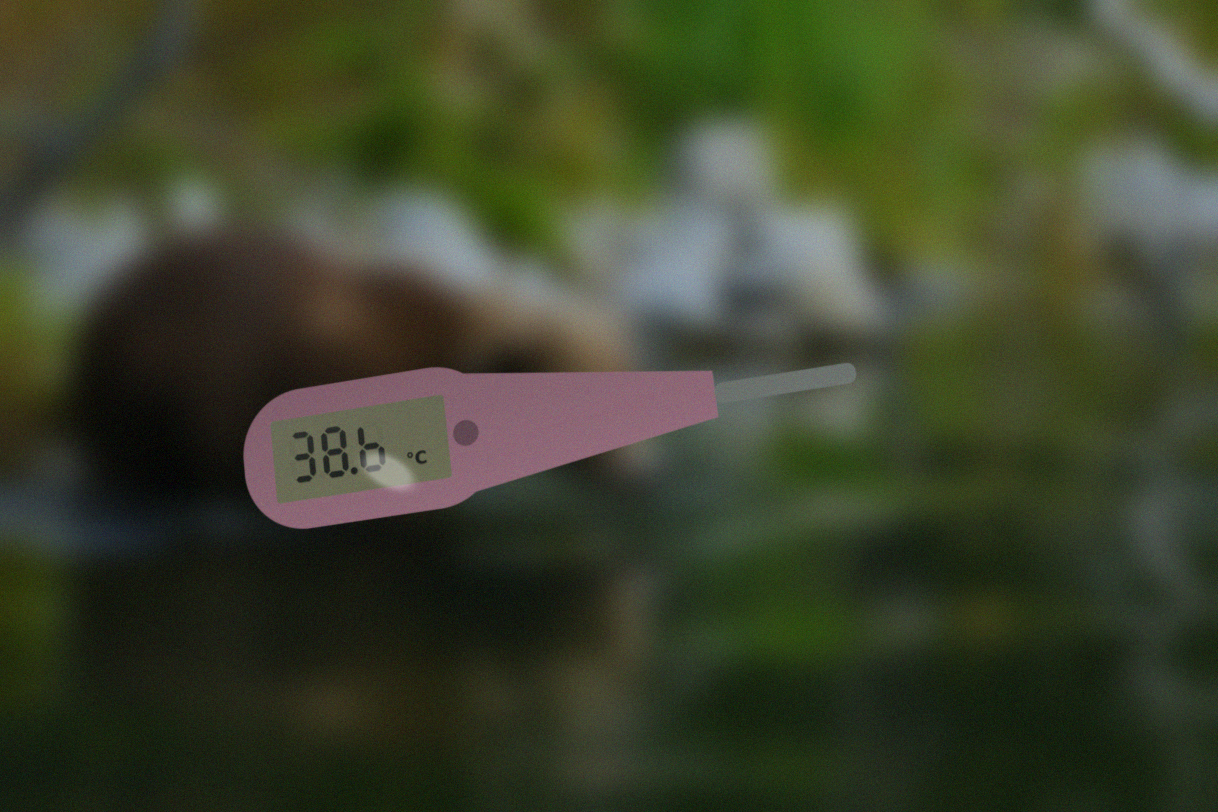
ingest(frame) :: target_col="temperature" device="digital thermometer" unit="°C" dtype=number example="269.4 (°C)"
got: 38.6 (°C)
